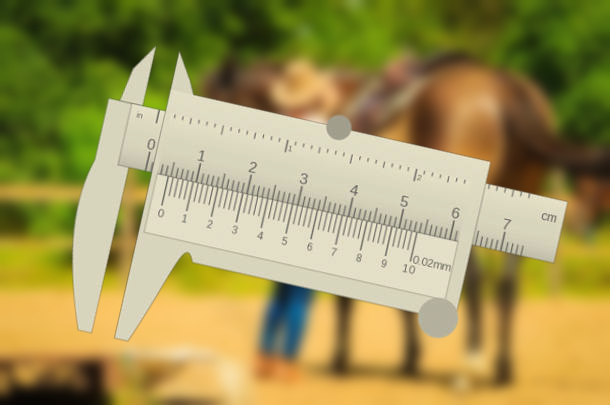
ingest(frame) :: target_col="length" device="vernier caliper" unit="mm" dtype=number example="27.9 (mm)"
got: 4.5 (mm)
